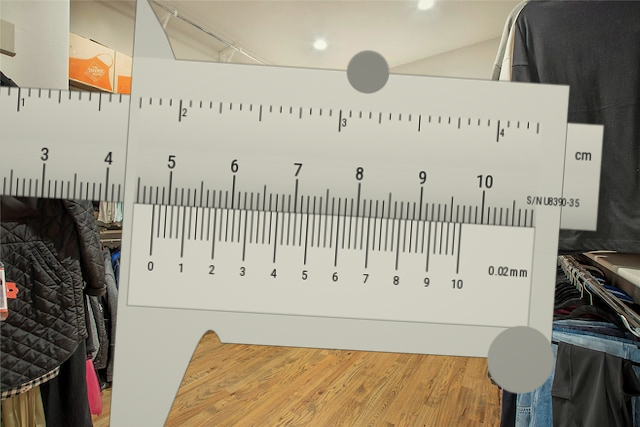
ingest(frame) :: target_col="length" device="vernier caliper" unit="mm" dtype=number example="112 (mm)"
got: 47.6 (mm)
